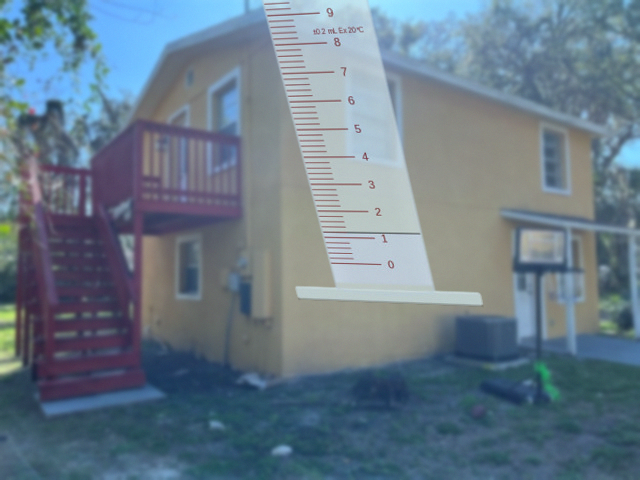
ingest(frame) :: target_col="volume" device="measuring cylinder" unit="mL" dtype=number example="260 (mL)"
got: 1.2 (mL)
